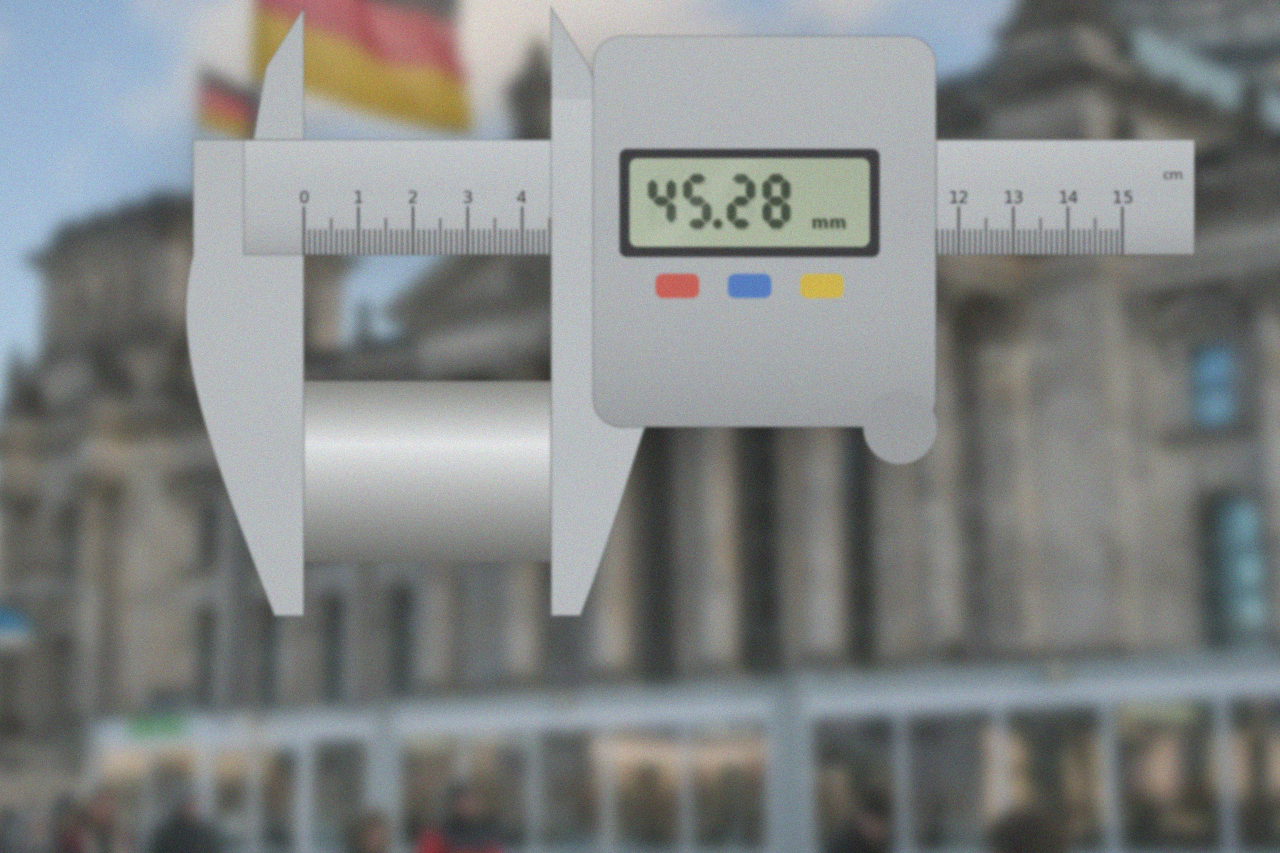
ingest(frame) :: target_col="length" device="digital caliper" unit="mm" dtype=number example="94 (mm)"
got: 45.28 (mm)
